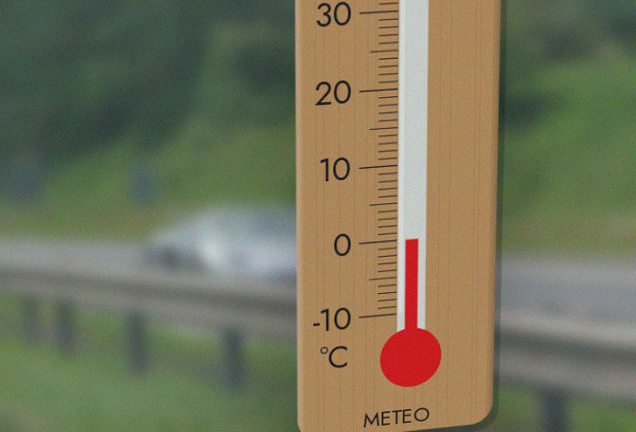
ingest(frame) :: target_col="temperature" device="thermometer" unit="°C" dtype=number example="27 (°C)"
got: 0 (°C)
